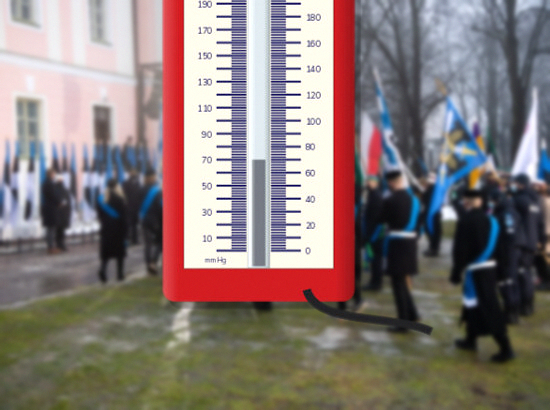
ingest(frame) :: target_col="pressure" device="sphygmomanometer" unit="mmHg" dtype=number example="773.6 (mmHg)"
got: 70 (mmHg)
